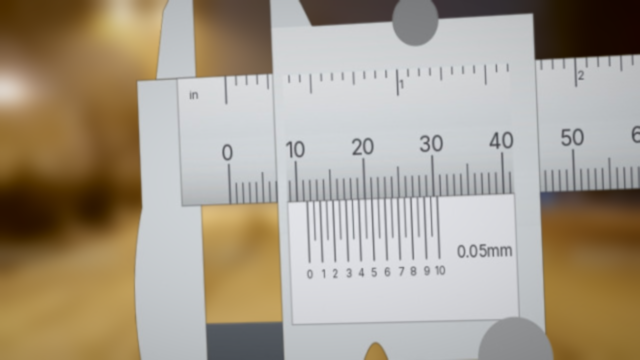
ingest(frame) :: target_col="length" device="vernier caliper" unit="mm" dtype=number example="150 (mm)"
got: 11.5 (mm)
